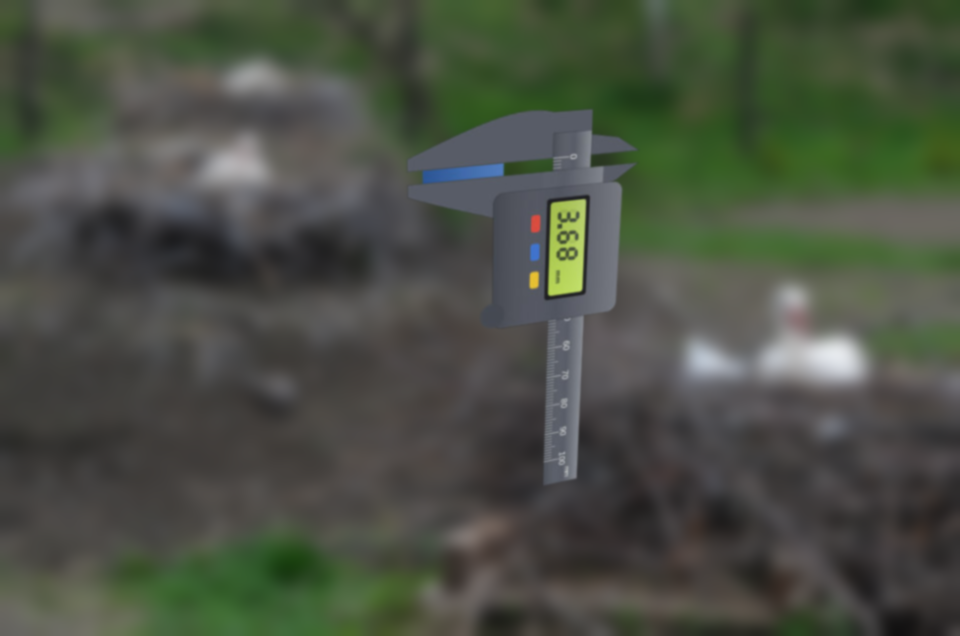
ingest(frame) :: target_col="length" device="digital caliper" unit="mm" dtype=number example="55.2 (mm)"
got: 3.68 (mm)
